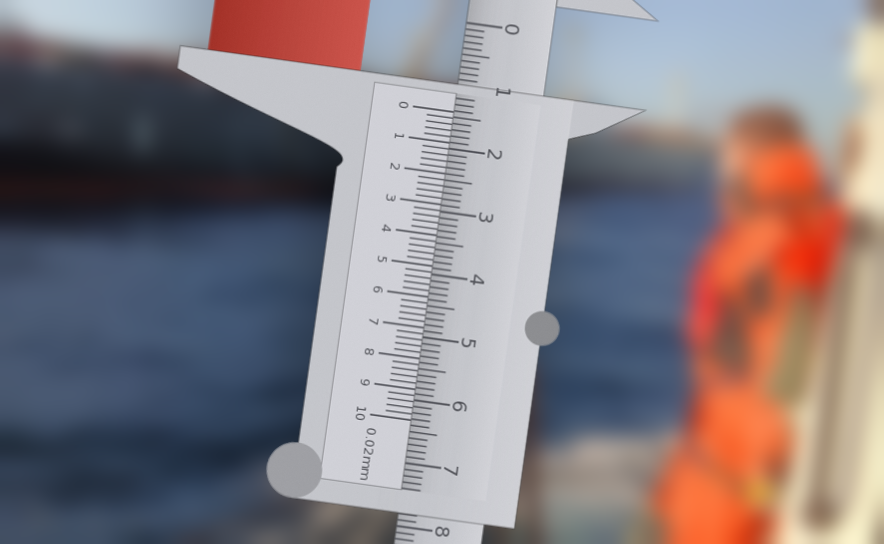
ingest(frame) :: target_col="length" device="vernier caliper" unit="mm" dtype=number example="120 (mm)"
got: 14.2 (mm)
